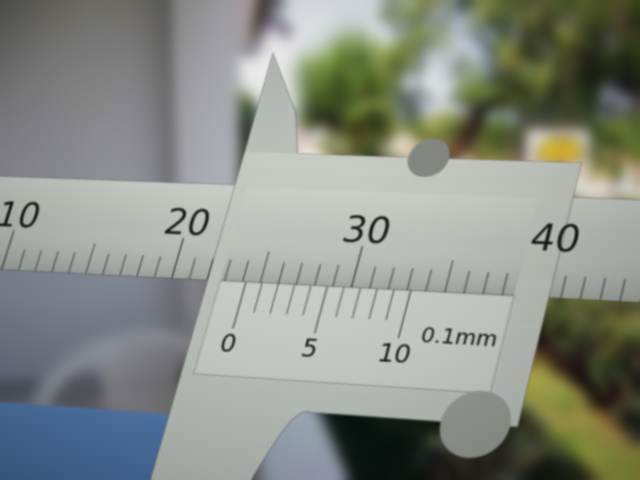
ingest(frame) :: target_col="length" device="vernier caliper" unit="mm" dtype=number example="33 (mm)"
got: 24.2 (mm)
